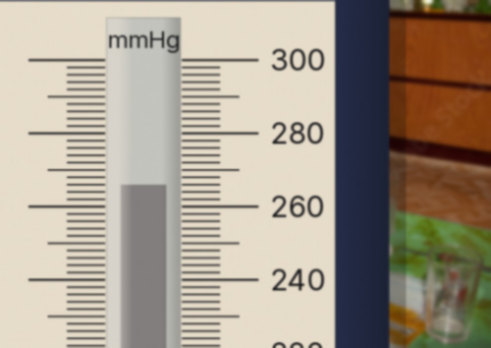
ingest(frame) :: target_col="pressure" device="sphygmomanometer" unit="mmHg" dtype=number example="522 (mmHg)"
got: 266 (mmHg)
